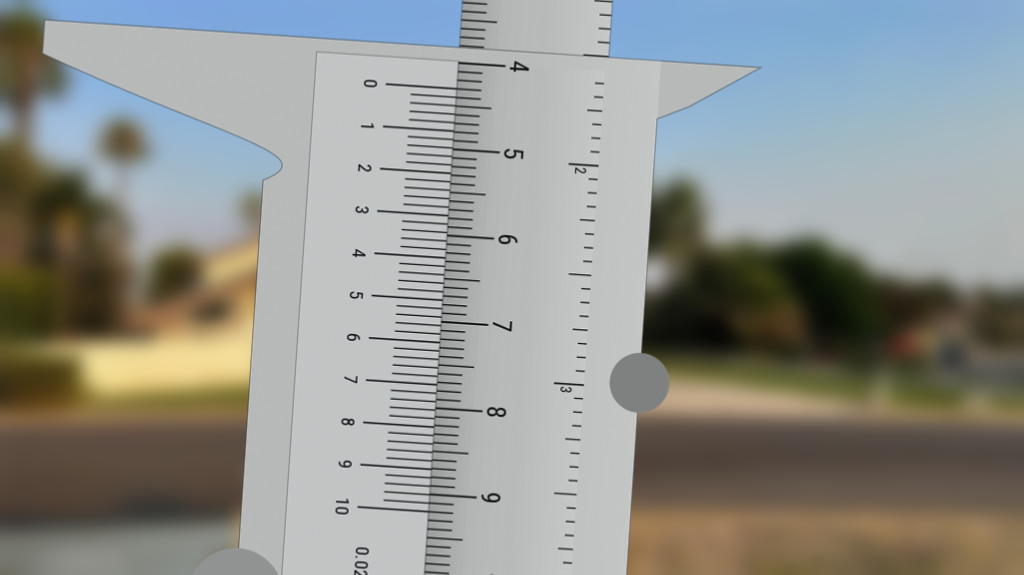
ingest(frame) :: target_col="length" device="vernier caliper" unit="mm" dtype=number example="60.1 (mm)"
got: 43.0 (mm)
